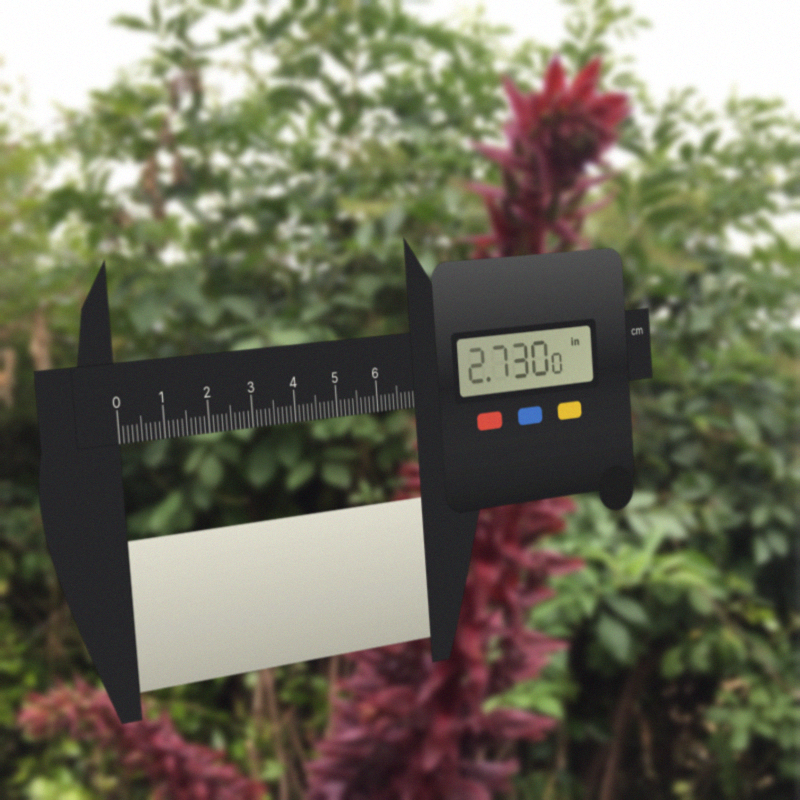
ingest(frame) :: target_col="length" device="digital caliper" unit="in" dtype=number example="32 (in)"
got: 2.7300 (in)
